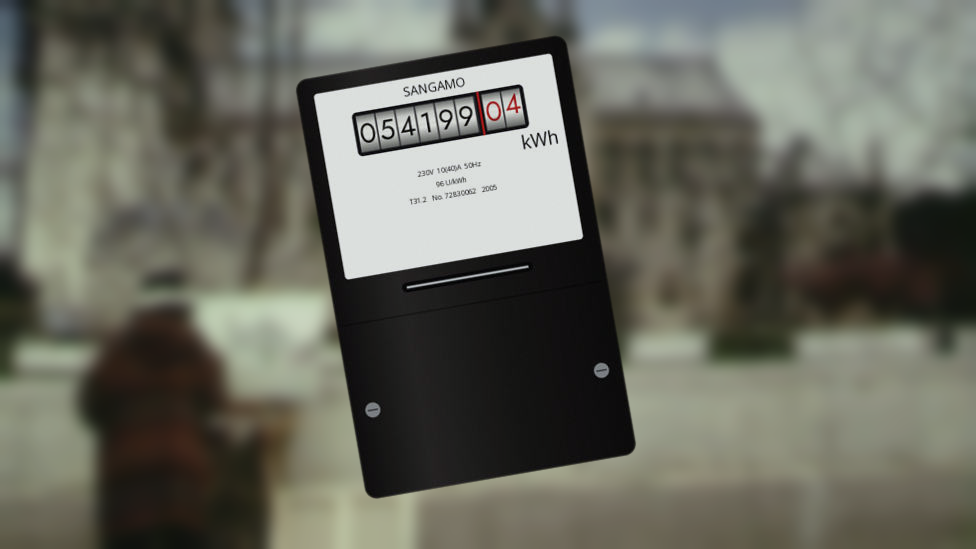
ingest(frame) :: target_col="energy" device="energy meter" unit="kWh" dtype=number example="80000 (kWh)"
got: 54199.04 (kWh)
